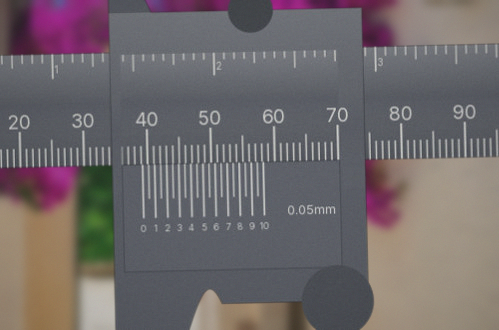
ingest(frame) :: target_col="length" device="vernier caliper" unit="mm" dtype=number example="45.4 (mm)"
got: 39.2 (mm)
